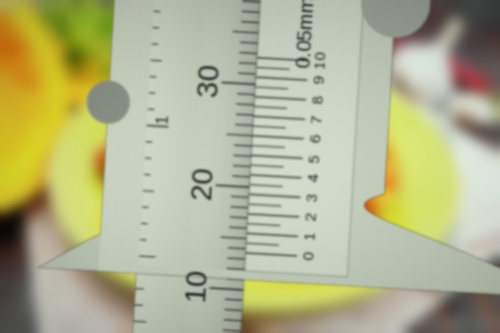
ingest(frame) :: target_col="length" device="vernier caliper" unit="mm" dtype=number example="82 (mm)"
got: 13.6 (mm)
